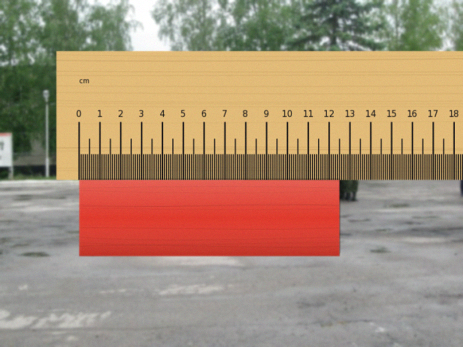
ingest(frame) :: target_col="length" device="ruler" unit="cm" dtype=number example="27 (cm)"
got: 12.5 (cm)
